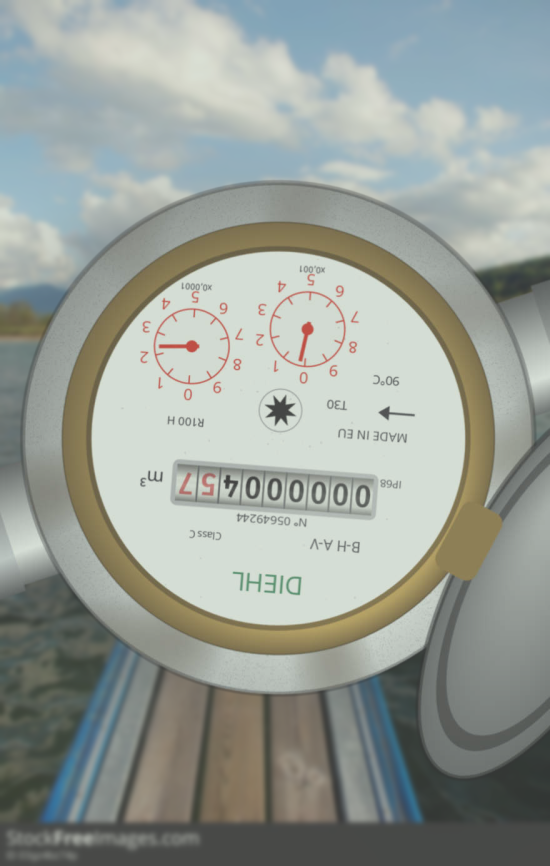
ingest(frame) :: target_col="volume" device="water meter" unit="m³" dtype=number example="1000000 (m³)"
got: 4.5702 (m³)
